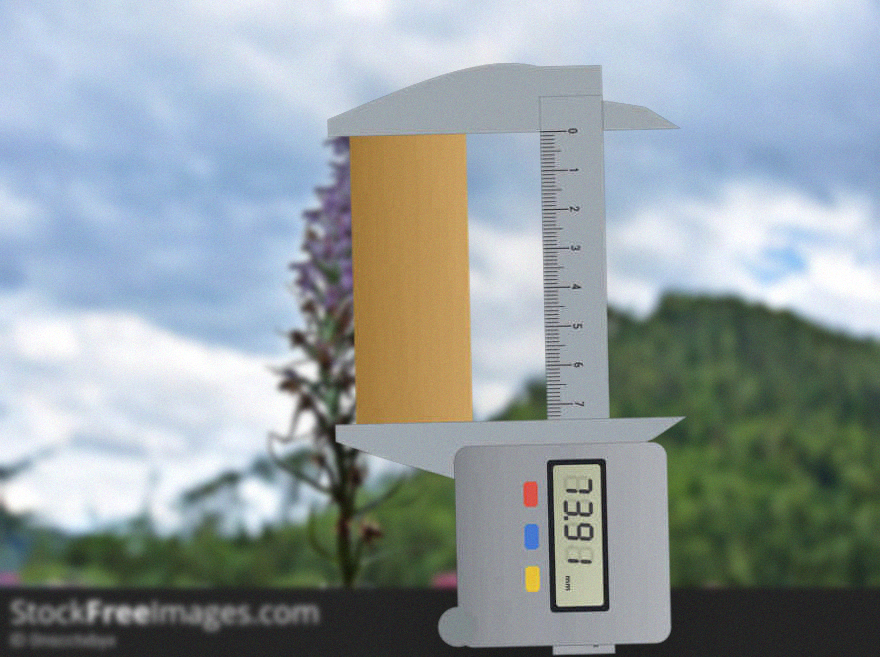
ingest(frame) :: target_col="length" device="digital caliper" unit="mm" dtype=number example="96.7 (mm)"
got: 73.91 (mm)
